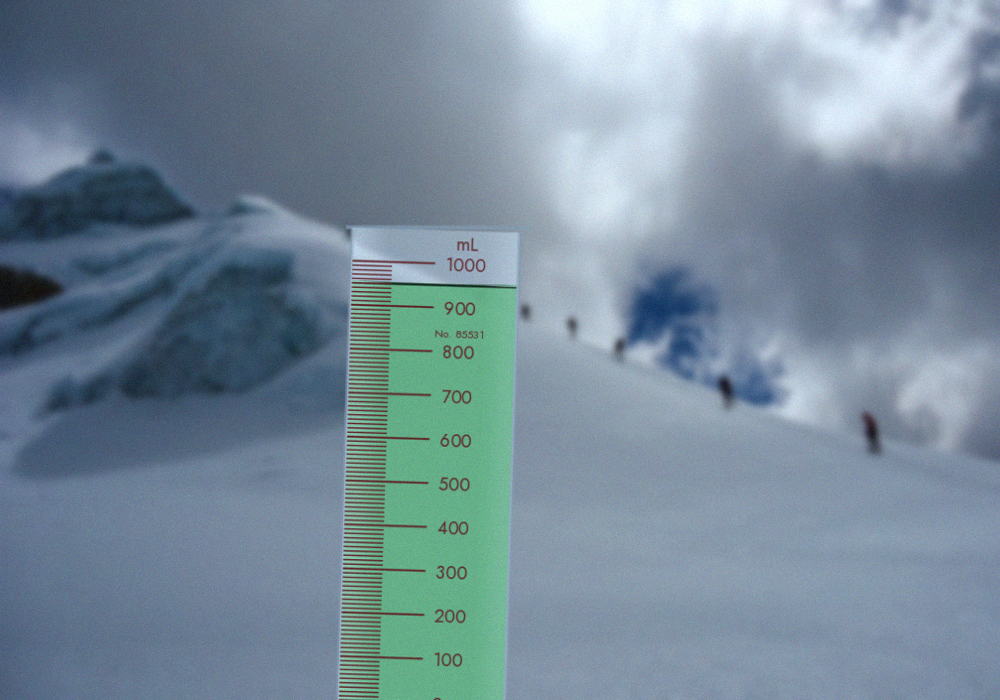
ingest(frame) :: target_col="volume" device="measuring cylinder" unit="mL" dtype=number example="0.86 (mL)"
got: 950 (mL)
